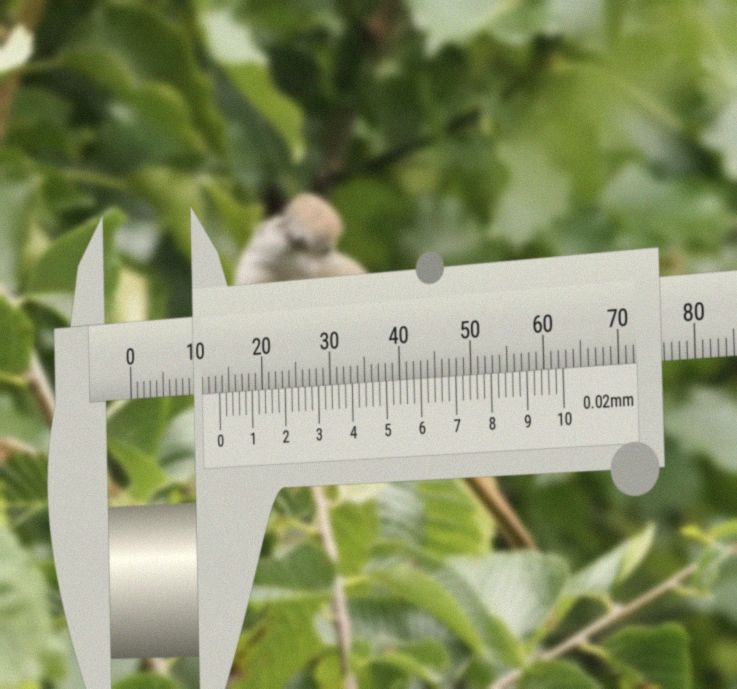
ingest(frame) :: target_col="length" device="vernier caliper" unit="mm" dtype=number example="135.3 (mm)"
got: 13.6 (mm)
